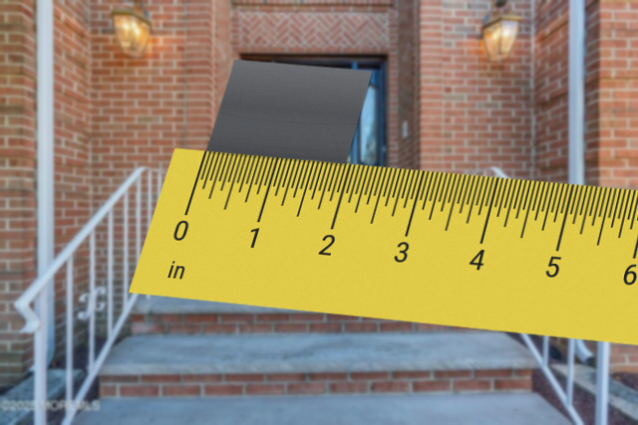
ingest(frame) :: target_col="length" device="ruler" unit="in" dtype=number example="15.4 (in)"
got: 1.9375 (in)
